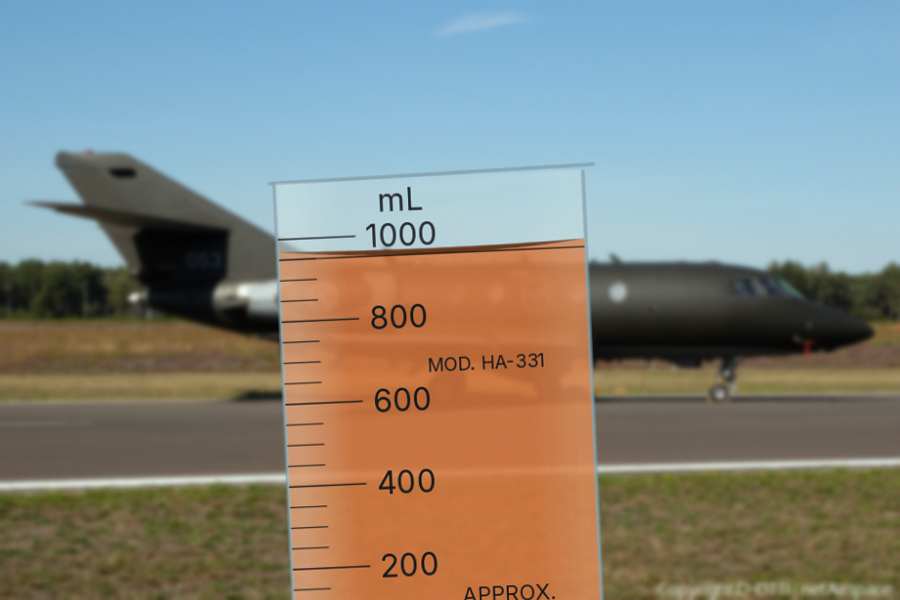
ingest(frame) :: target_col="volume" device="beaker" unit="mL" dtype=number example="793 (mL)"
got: 950 (mL)
